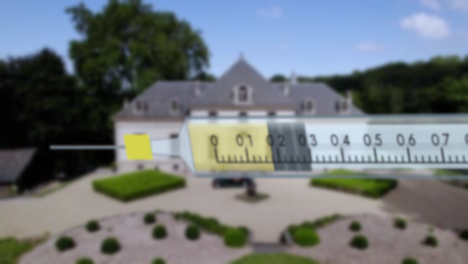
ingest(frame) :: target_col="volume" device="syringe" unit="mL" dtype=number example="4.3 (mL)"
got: 0.18 (mL)
